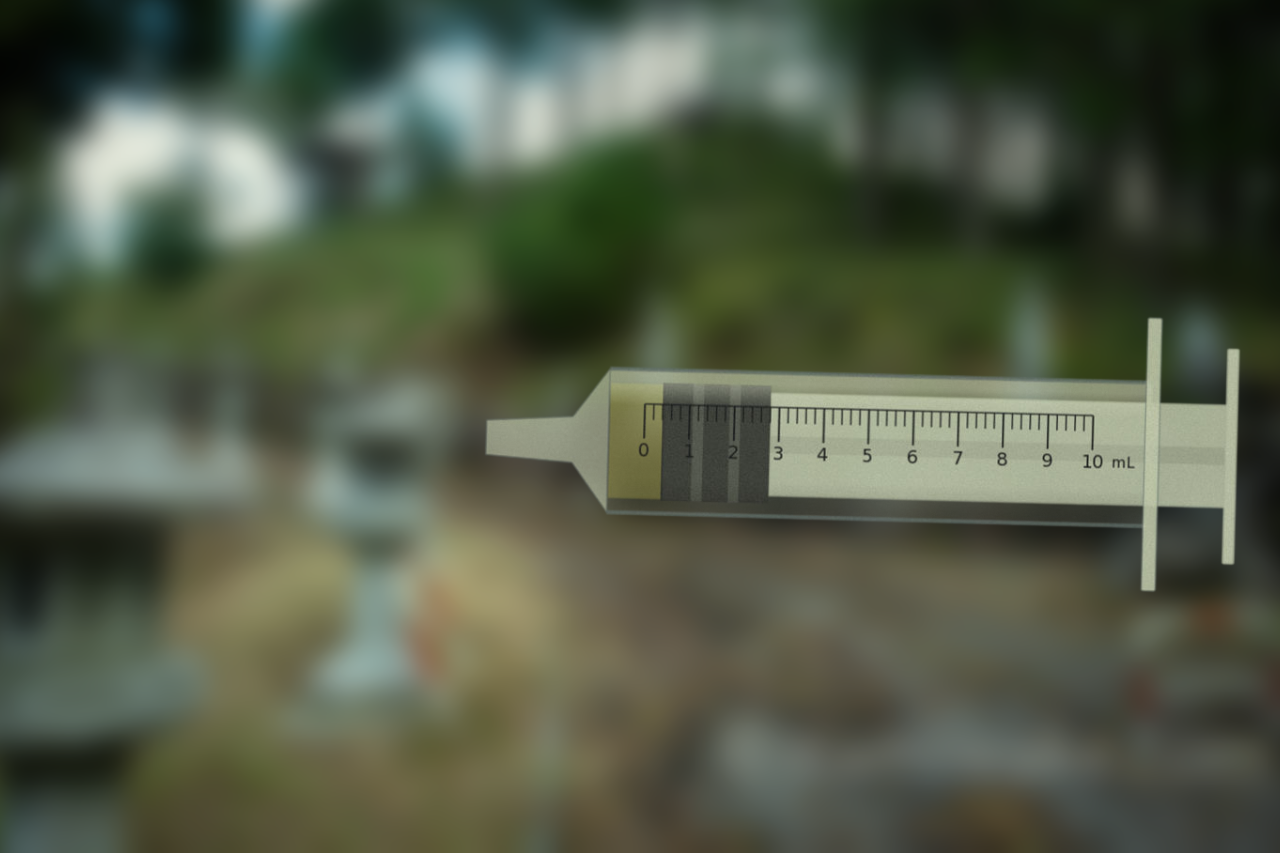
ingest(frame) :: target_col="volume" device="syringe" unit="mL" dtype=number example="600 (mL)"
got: 0.4 (mL)
